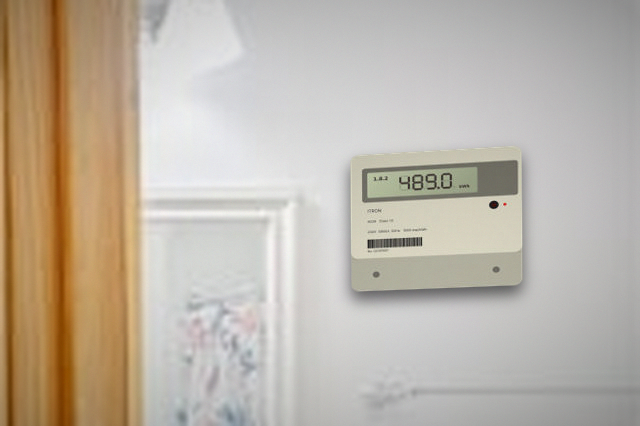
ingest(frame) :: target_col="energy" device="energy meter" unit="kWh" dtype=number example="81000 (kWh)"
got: 489.0 (kWh)
